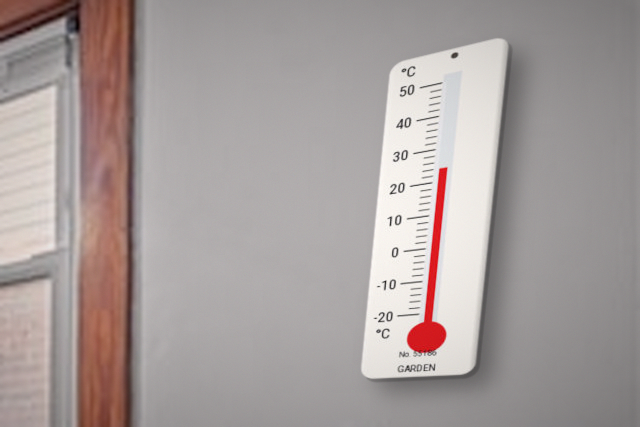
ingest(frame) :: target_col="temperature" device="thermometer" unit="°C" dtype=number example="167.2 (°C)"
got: 24 (°C)
